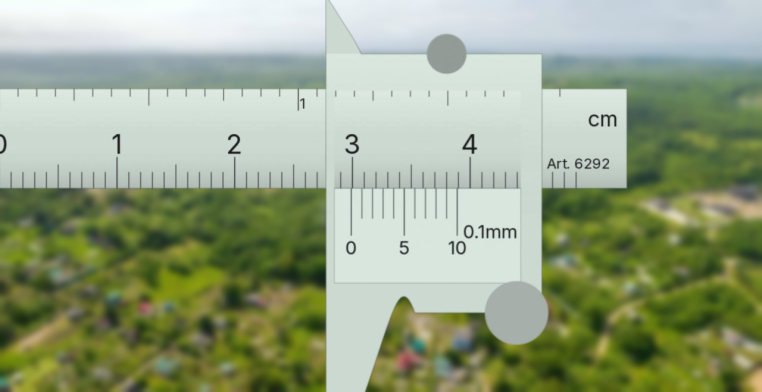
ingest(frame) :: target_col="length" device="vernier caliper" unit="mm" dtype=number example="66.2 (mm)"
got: 29.9 (mm)
